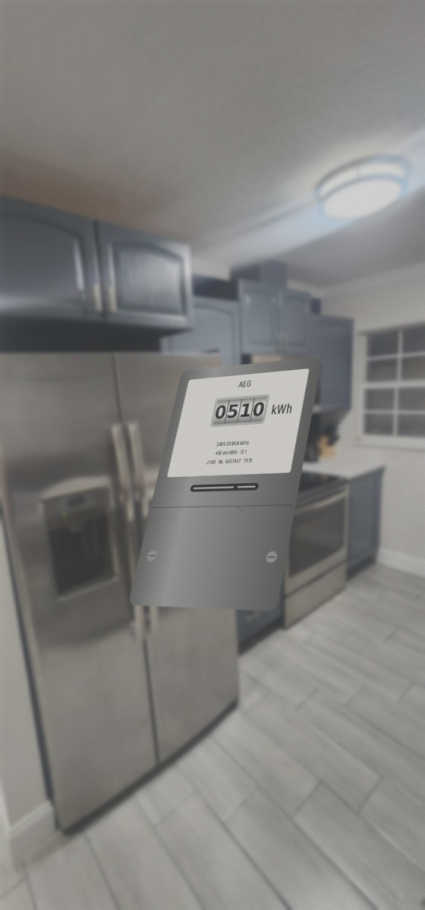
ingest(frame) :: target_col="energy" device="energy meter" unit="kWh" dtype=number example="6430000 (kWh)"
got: 510 (kWh)
